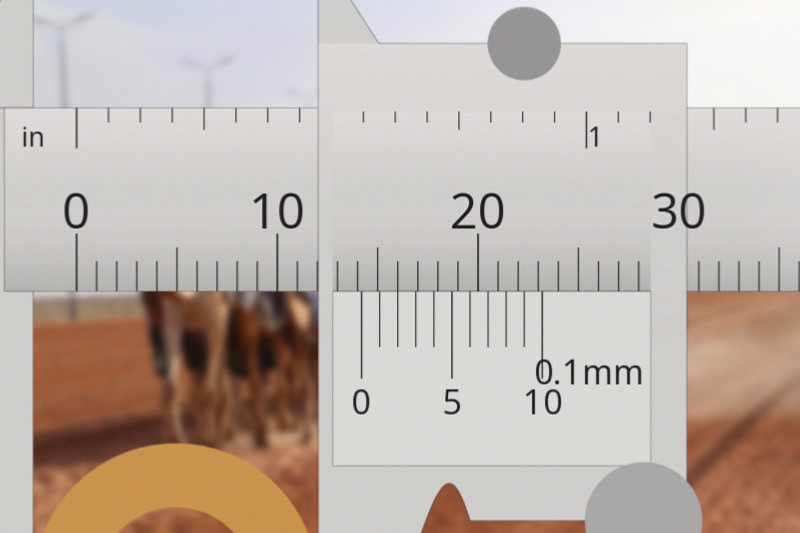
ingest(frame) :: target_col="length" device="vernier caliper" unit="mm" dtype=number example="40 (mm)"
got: 14.2 (mm)
